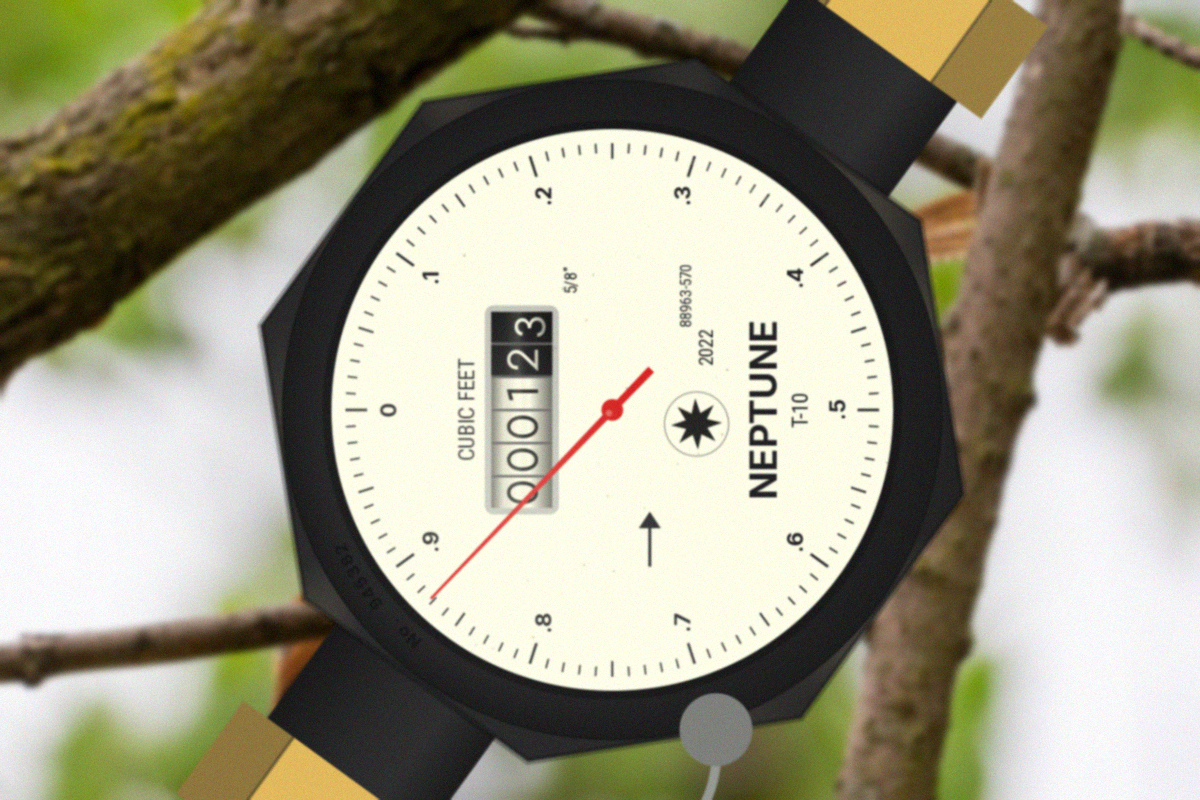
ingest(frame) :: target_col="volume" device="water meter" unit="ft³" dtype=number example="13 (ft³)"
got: 122.87 (ft³)
